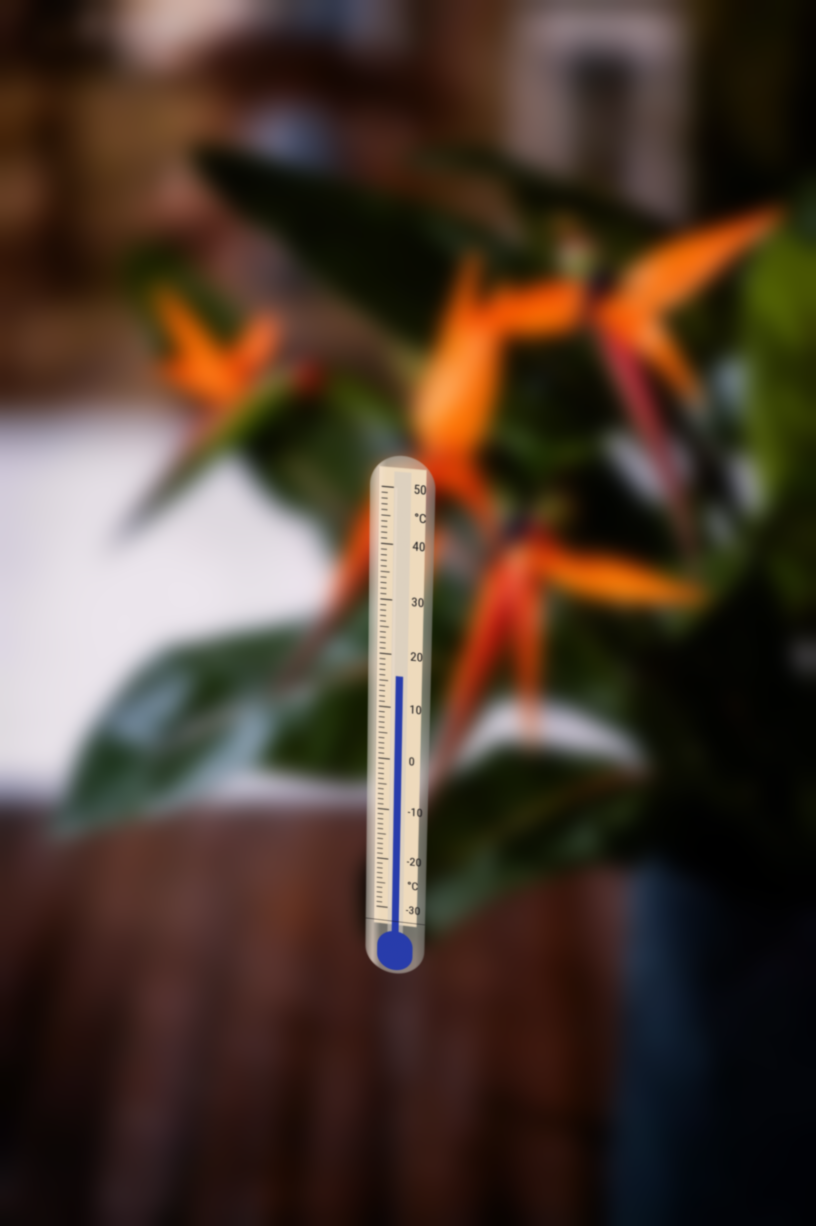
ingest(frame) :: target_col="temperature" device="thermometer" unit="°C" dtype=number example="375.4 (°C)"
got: 16 (°C)
